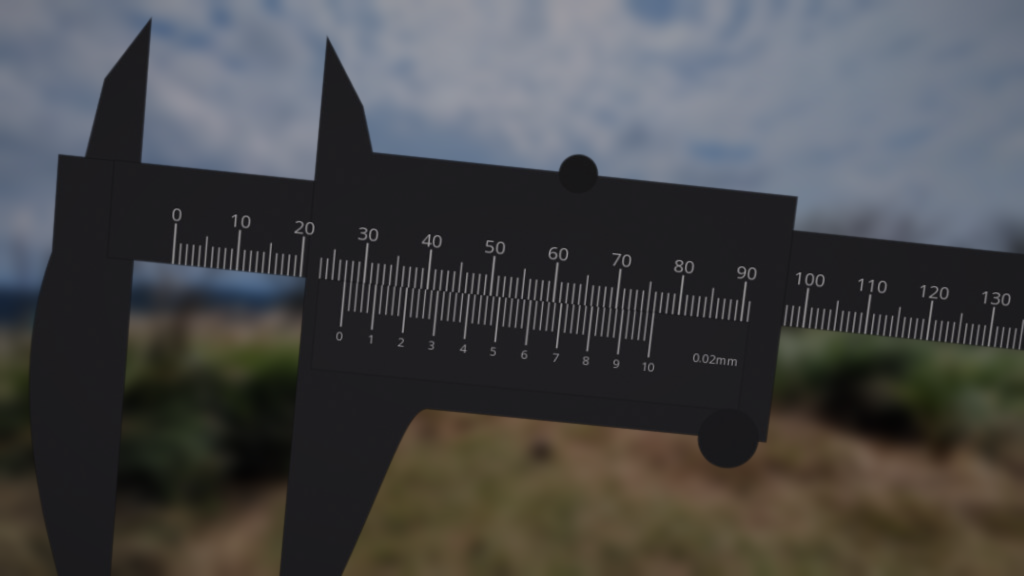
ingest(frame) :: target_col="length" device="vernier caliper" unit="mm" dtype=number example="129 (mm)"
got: 27.0 (mm)
